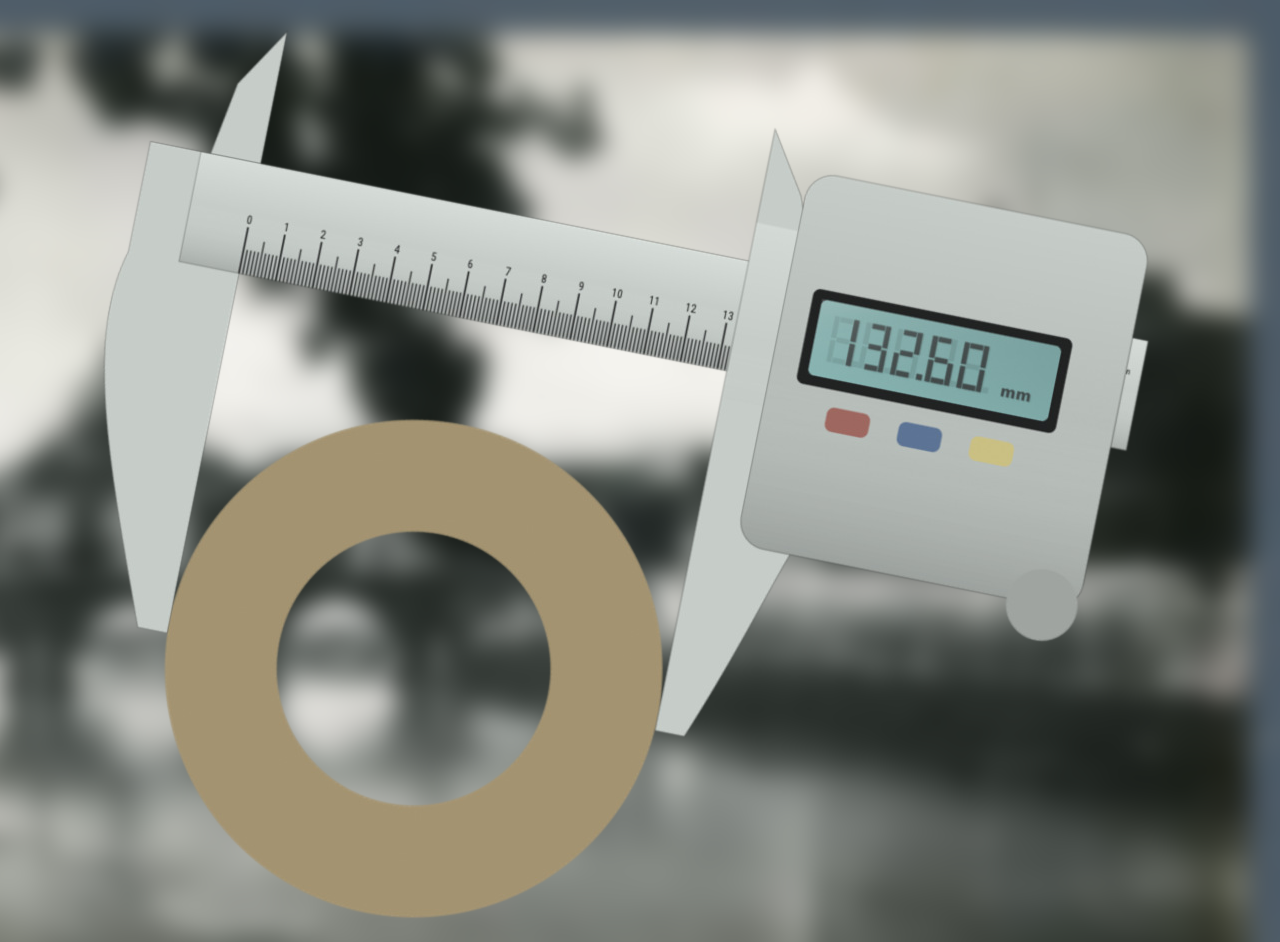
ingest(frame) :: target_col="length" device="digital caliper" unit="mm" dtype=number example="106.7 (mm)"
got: 132.60 (mm)
